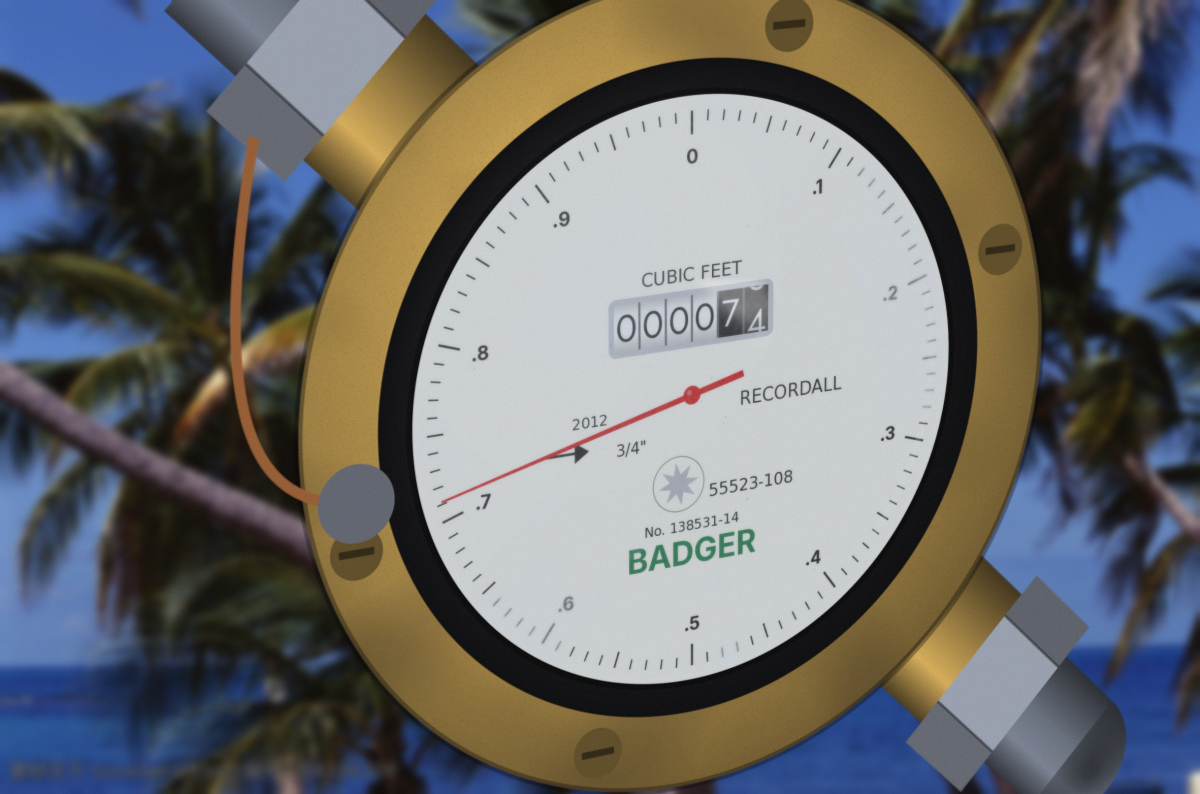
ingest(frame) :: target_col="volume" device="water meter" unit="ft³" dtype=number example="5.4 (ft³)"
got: 73.71 (ft³)
